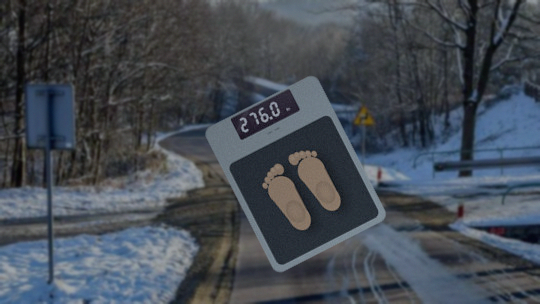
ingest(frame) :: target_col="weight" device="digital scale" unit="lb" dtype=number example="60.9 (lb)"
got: 276.0 (lb)
